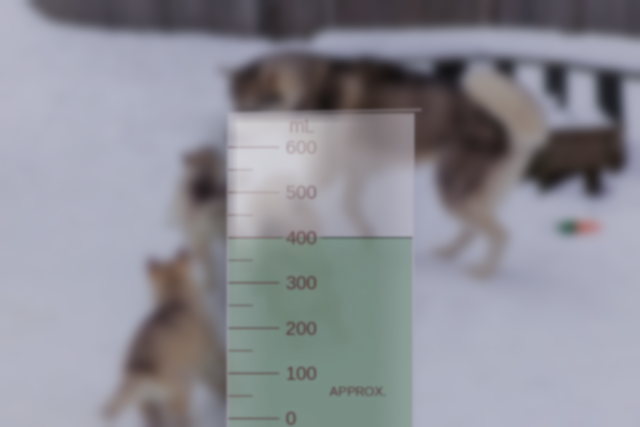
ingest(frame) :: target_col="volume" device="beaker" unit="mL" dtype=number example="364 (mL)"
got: 400 (mL)
